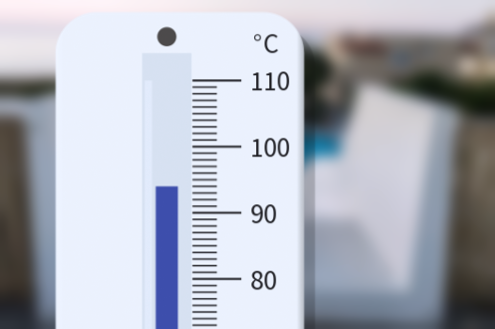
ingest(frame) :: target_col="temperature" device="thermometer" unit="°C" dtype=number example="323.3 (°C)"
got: 94 (°C)
